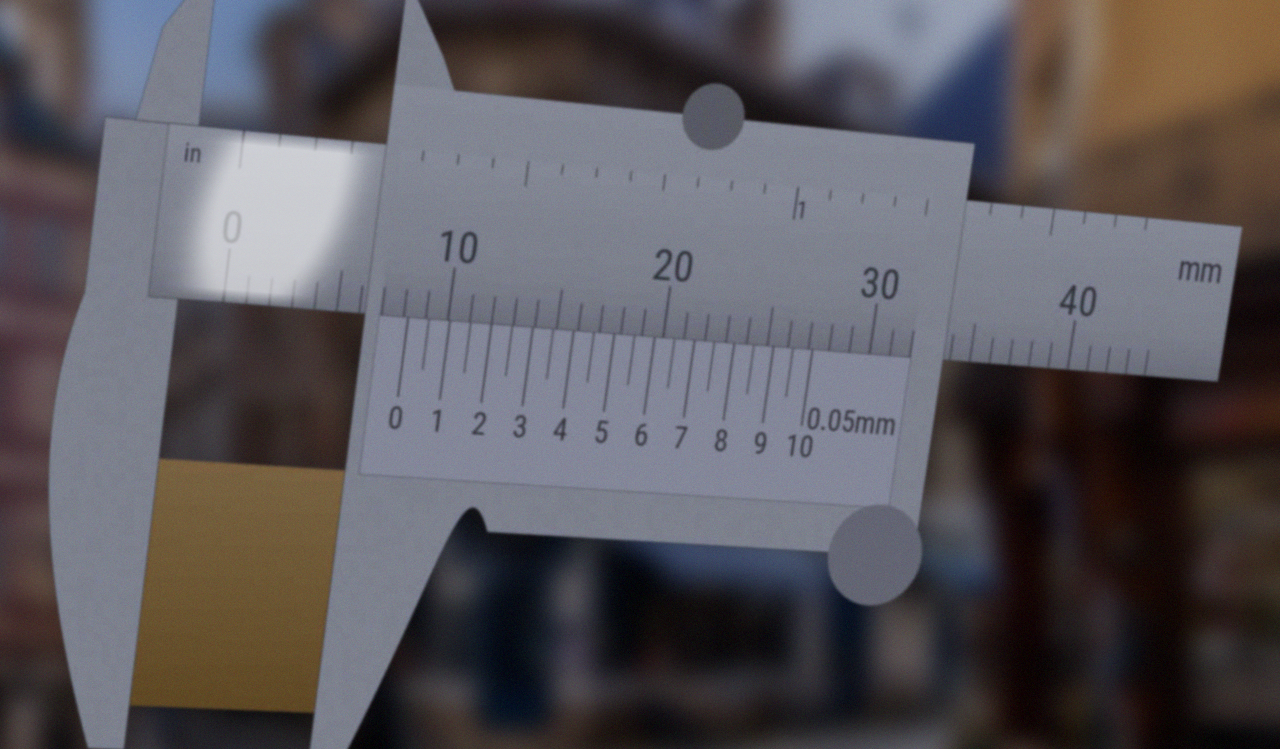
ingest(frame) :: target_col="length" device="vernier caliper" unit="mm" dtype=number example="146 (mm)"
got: 8.2 (mm)
